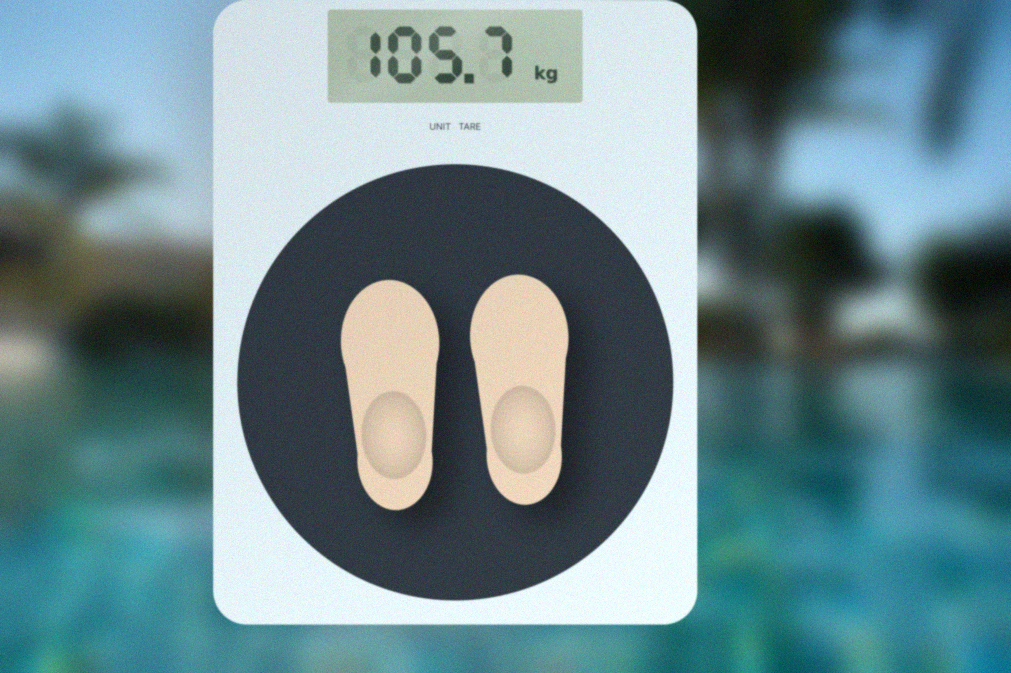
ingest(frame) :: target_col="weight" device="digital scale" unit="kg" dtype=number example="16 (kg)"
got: 105.7 (kg)
